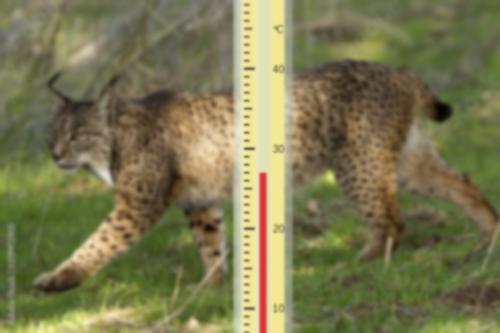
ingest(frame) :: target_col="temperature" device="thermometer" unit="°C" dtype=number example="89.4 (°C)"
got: 27 (°C)
